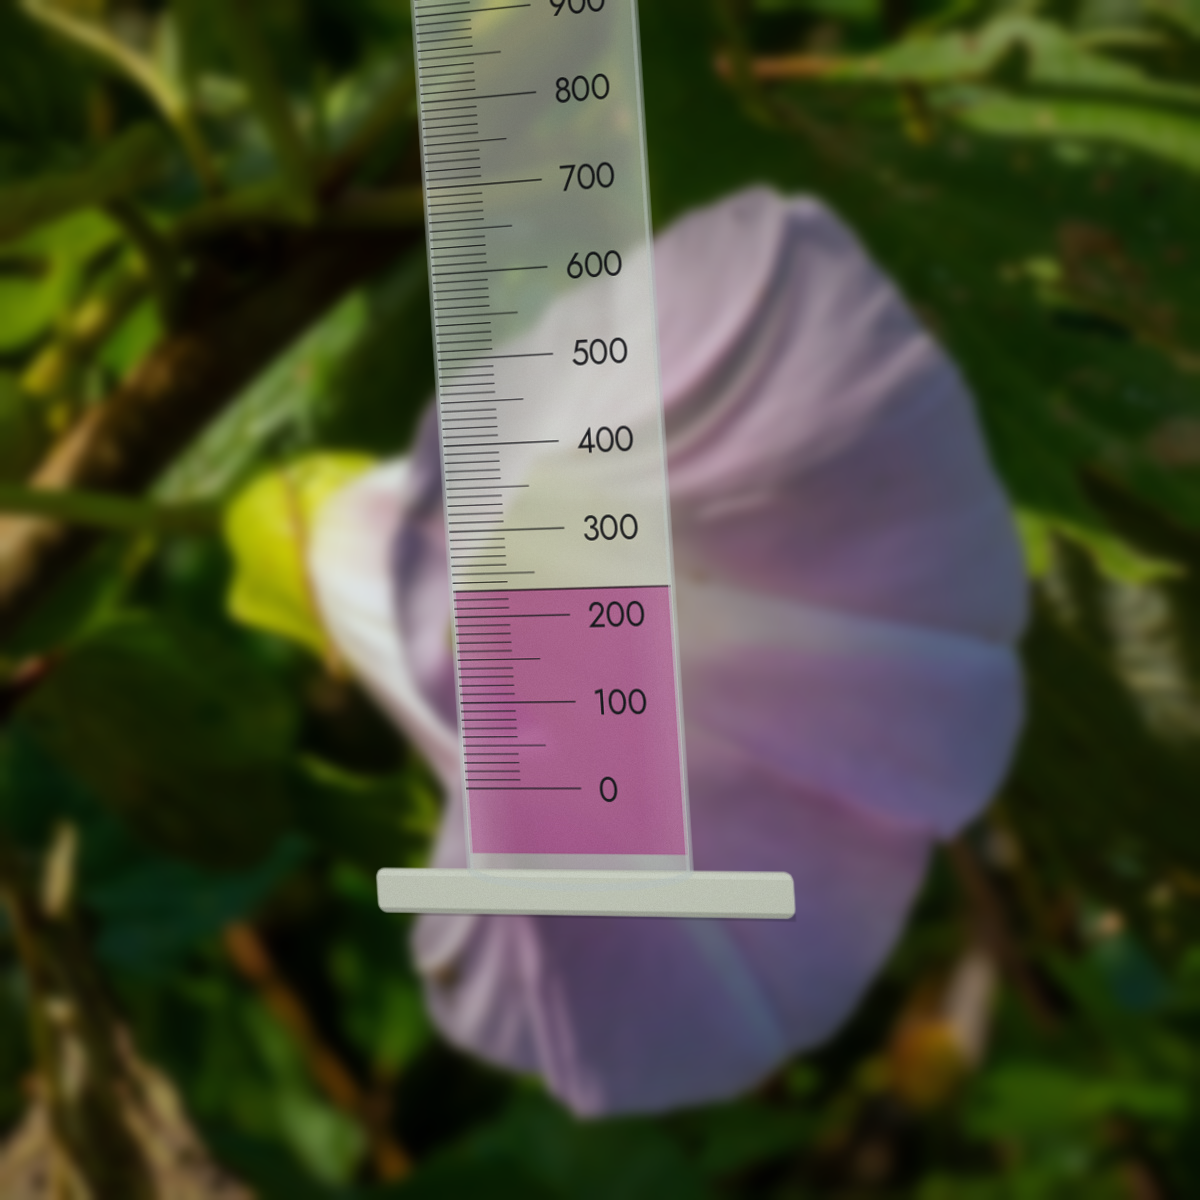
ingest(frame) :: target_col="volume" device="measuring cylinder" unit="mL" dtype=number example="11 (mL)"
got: 230 (mL)
